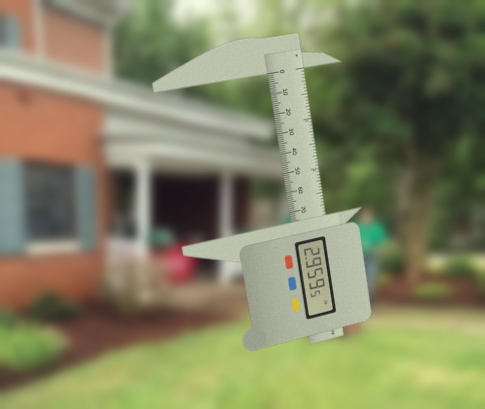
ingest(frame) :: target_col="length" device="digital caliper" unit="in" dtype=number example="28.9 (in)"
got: 2.9595 (in)
